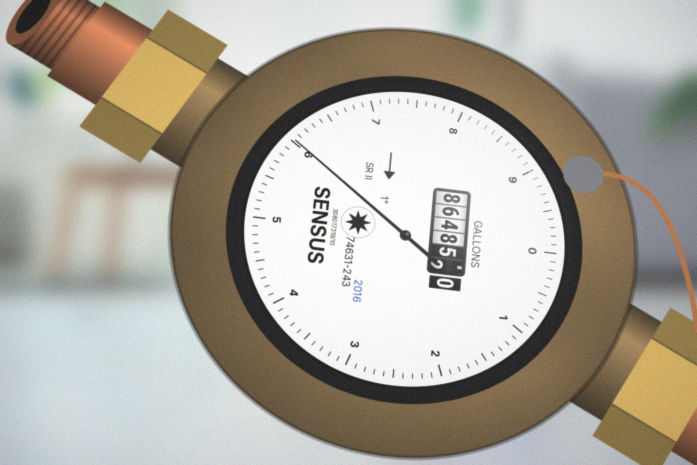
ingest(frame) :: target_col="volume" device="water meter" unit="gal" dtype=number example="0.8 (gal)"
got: 8648516.0 (gal)
